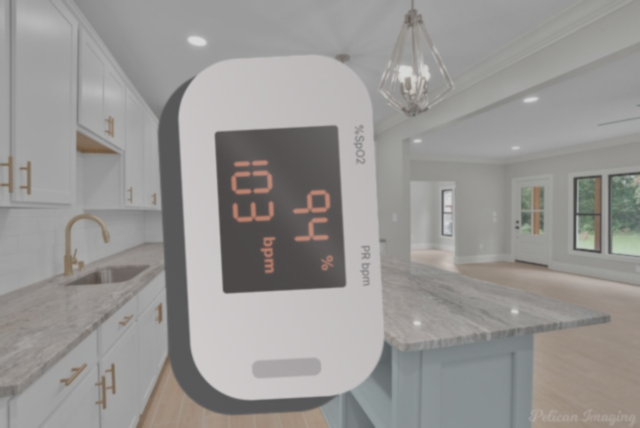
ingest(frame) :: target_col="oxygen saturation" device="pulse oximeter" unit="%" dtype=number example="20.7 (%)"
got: 94 (%)
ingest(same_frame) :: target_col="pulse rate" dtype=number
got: 103 (bpm)
